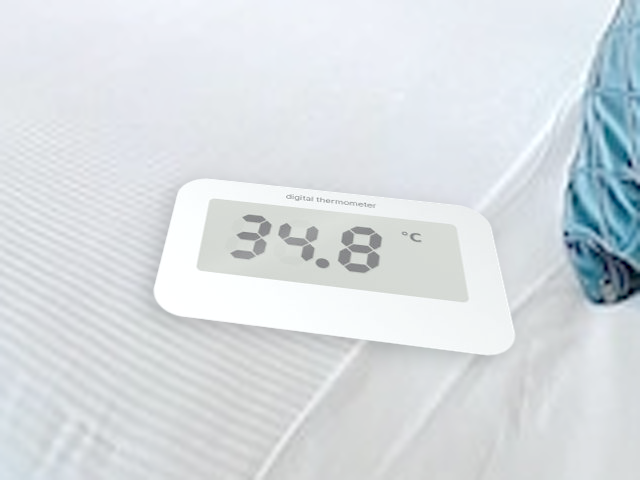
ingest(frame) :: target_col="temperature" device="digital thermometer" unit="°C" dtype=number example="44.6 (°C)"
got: 34.8 (°C)
